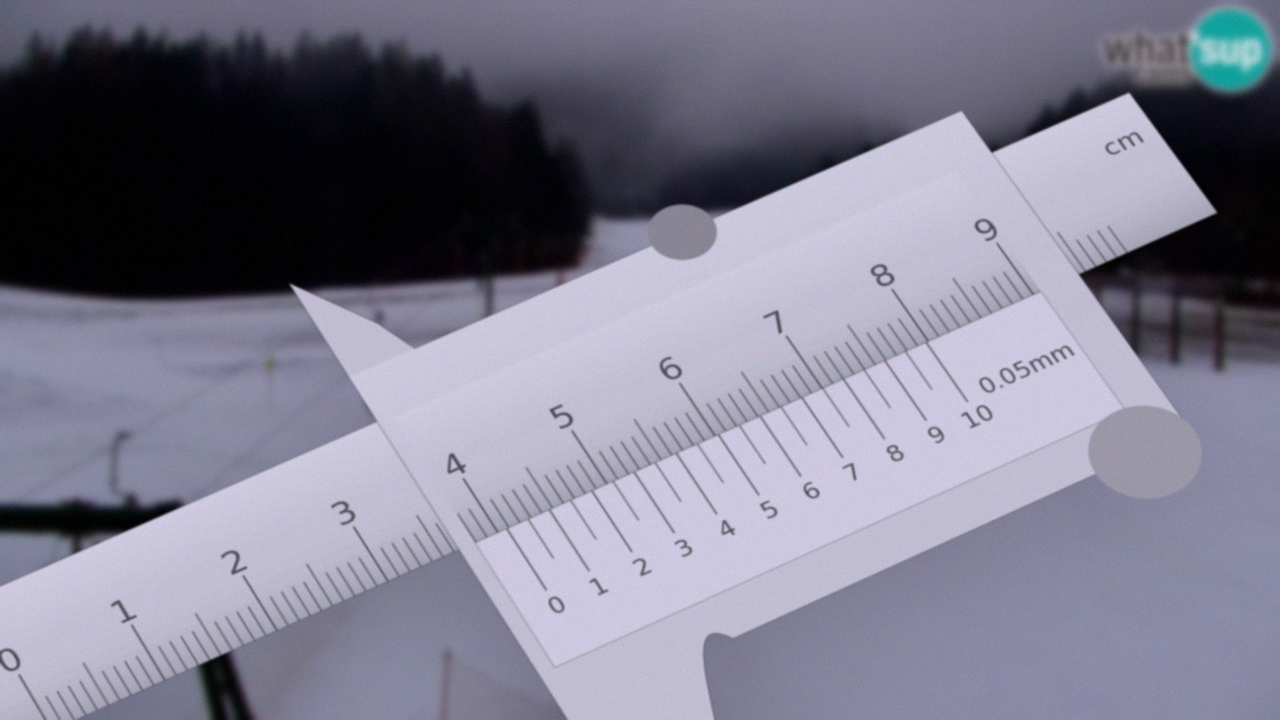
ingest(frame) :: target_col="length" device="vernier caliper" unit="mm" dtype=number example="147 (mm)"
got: 40.8 (mm)
